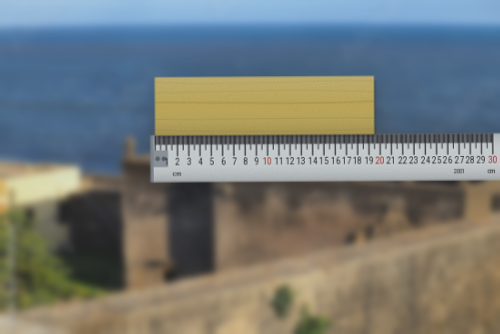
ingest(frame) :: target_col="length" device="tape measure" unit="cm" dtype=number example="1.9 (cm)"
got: 19.5 (cm)
